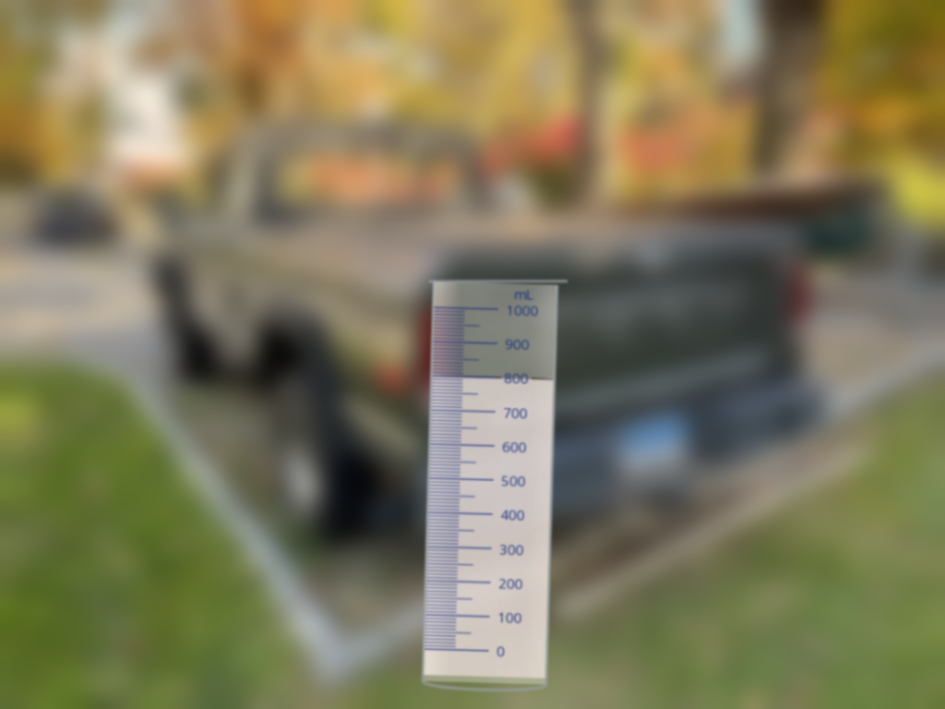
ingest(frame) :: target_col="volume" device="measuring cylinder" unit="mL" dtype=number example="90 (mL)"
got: 800 (mL)
